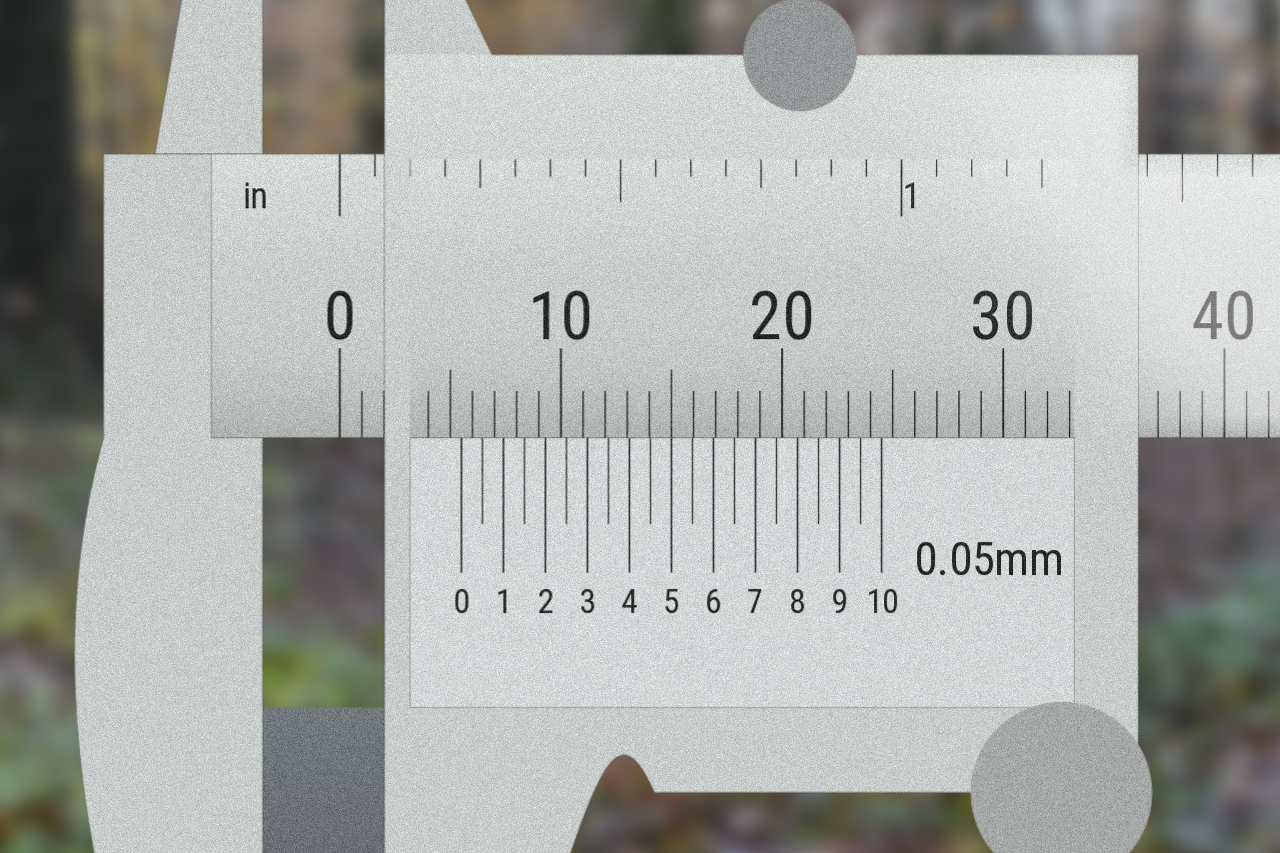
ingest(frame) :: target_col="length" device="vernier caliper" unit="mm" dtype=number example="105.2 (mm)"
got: 5.5 (mm)
